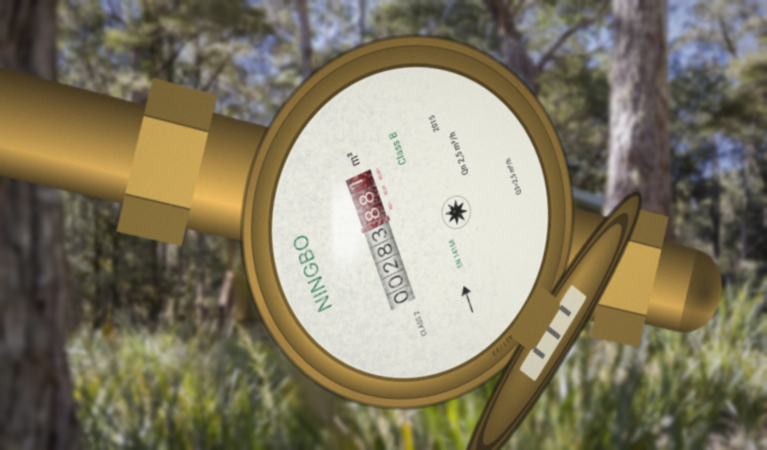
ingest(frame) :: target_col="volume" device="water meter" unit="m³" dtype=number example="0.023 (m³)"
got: 283.881 (m³)
